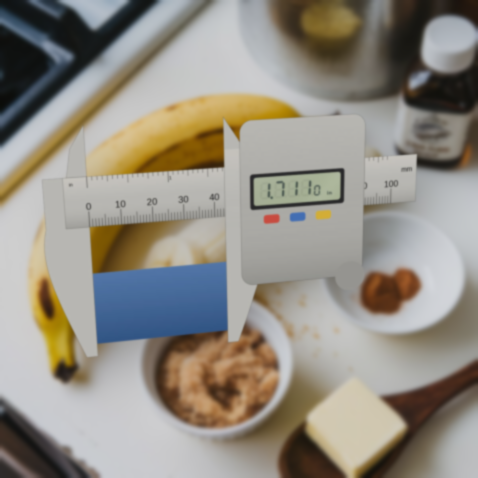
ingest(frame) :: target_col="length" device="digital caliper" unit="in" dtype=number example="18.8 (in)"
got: 1.7110 (in)
